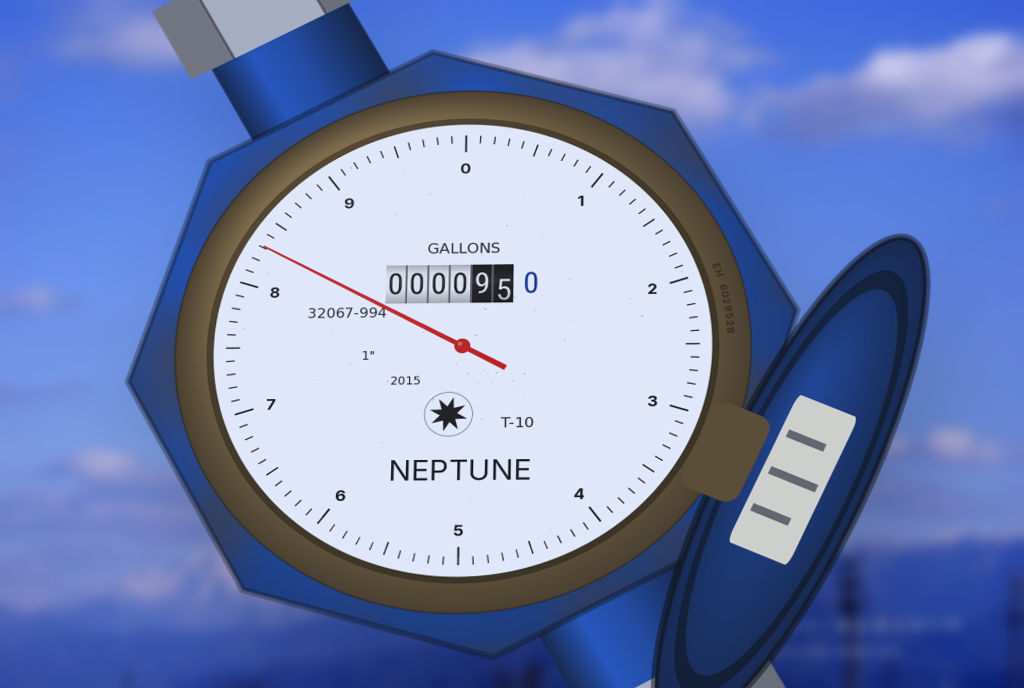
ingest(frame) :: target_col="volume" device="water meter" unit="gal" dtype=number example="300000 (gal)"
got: 948.3 (gal)
